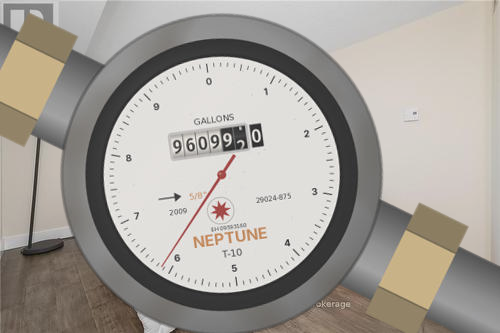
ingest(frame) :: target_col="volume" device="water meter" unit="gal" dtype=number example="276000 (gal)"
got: 9609916.1 (gal)
